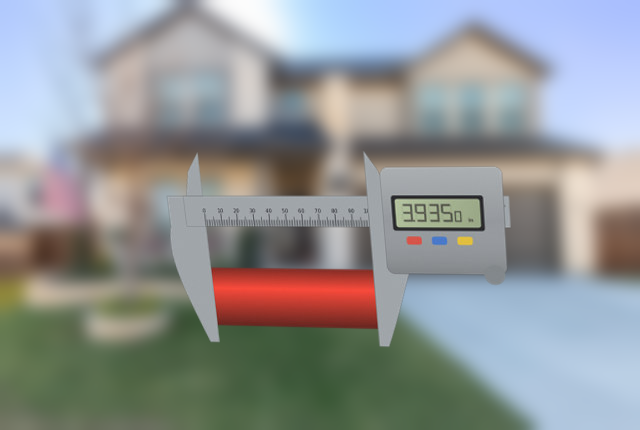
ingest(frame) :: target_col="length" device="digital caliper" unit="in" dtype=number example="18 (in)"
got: 3.9350 (in)
